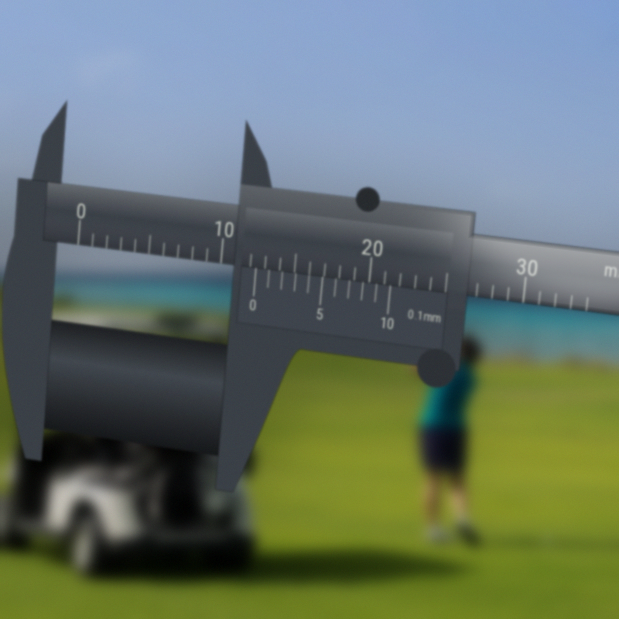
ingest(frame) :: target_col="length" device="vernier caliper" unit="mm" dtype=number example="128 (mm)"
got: 12.4 (mm)
